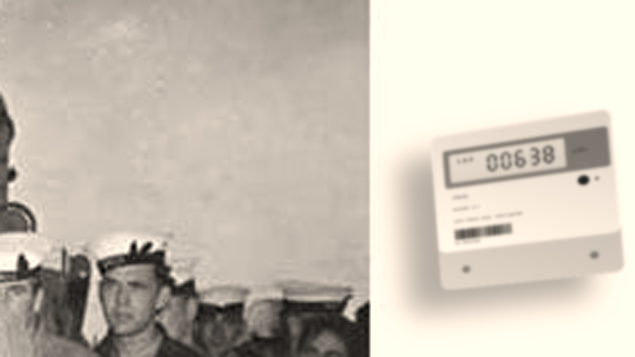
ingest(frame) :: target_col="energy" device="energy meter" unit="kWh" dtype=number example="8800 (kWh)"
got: 638 (kWh)
